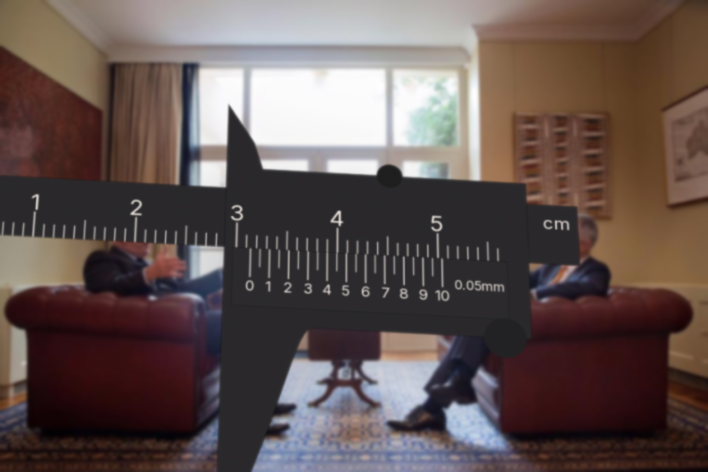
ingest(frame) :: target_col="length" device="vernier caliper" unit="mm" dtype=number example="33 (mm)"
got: 31.4 (mm)
